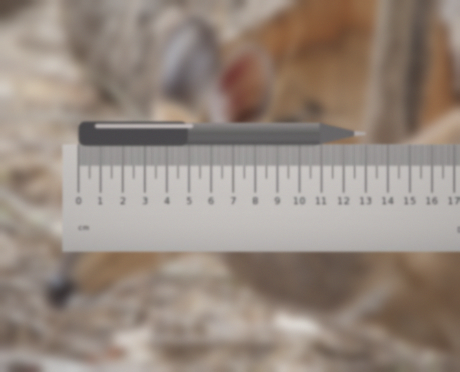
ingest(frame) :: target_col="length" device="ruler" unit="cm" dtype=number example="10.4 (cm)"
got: 13 (cm)
